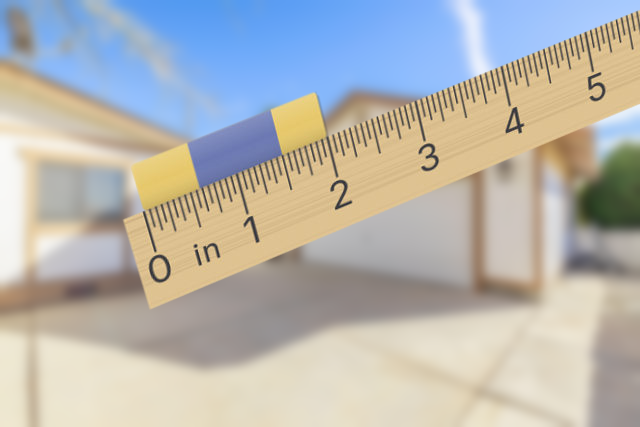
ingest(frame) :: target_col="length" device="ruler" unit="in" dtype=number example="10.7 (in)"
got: 2 (in)
